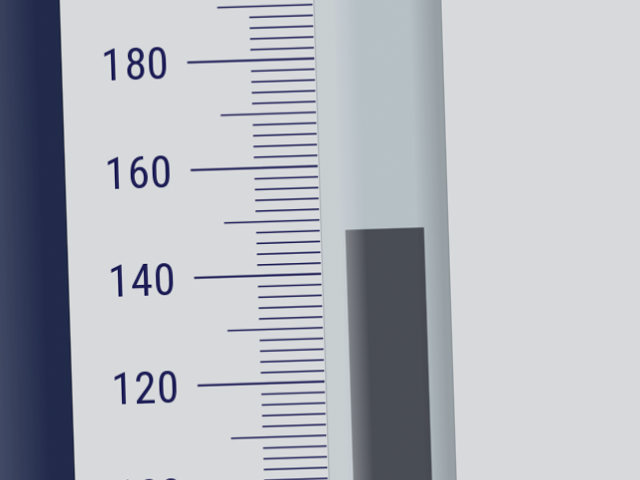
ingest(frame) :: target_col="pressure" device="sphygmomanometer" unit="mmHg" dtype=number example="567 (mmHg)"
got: 148 (mmHg)
